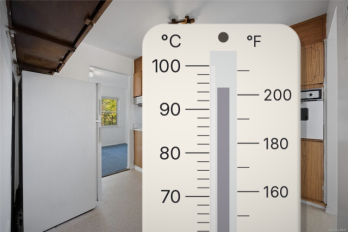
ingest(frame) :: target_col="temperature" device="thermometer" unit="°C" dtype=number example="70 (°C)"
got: 95 (°C)
